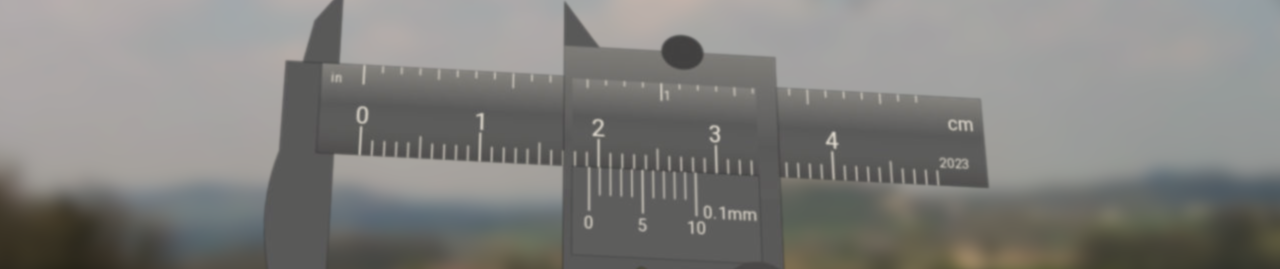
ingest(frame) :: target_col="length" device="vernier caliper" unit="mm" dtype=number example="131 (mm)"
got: 19.2 (mm)
